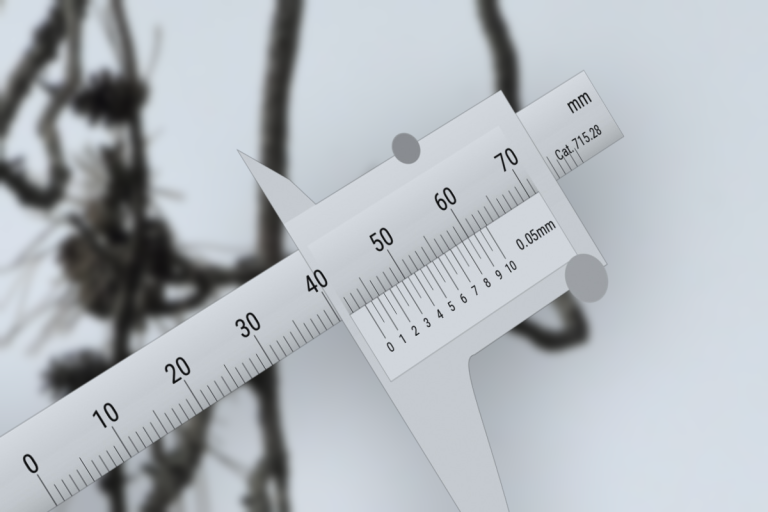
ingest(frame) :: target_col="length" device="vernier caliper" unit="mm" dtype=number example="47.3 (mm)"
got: 43.8 (mm)
